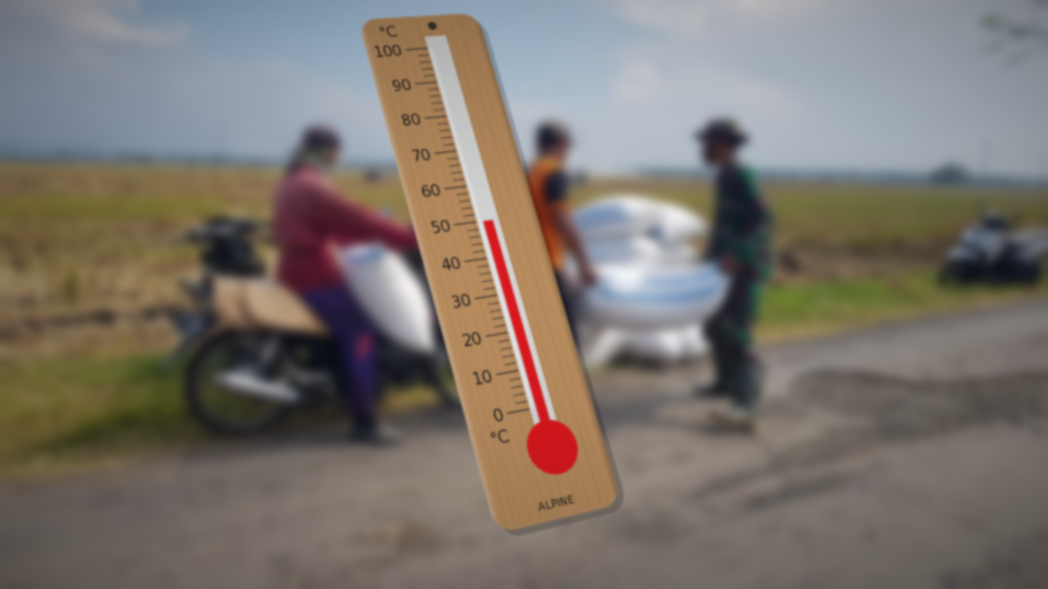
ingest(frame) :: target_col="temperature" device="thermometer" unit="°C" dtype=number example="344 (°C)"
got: 50 (°C)
